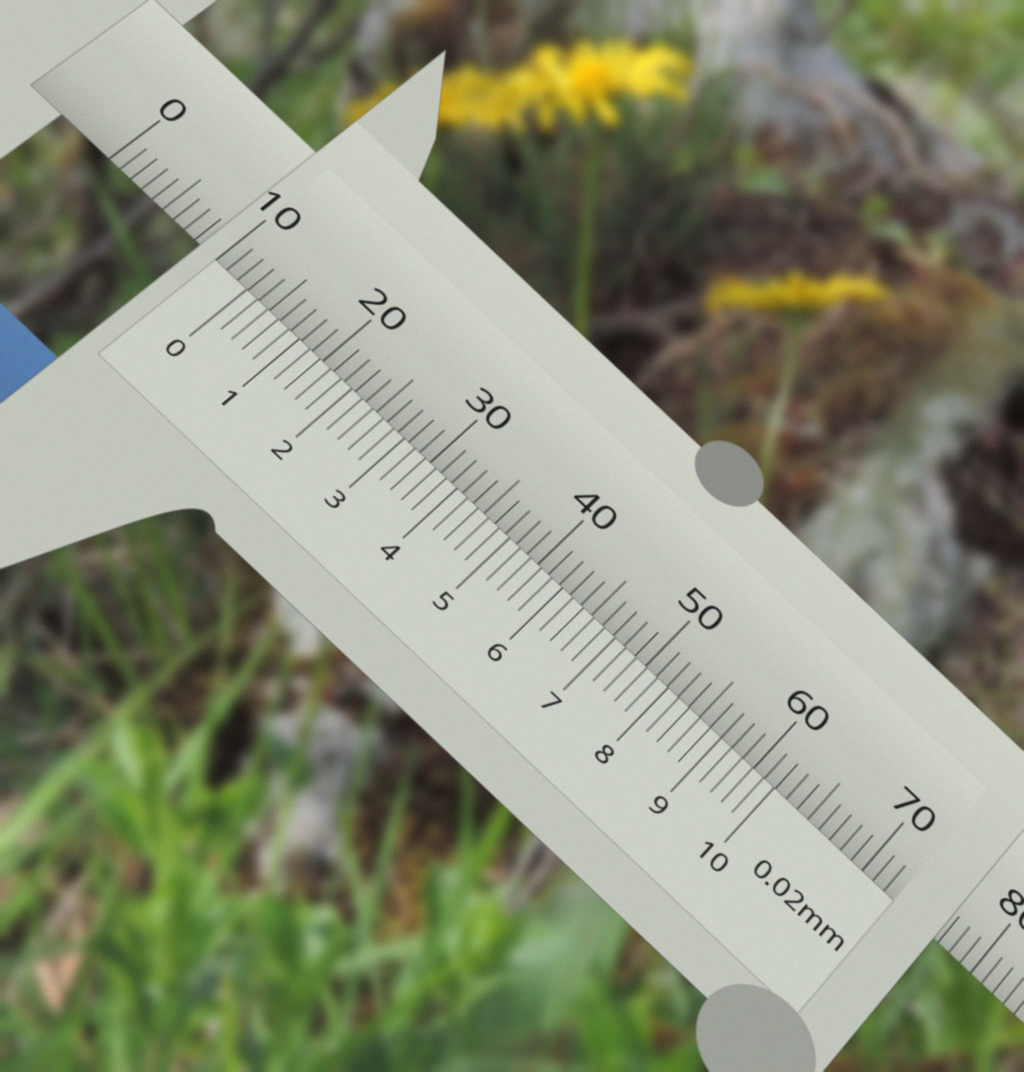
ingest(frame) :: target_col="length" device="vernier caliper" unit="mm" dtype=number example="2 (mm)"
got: 12.9 (mm)
